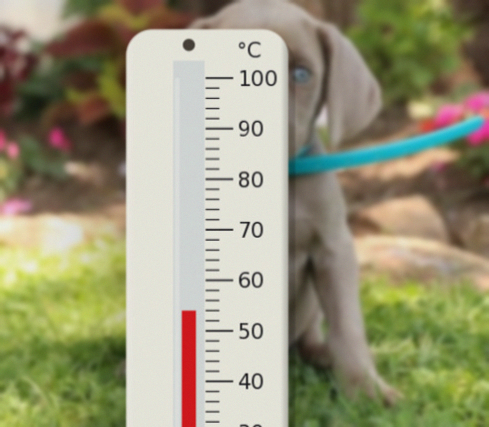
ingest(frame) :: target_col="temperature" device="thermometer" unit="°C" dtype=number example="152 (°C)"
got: 54 (°C)
